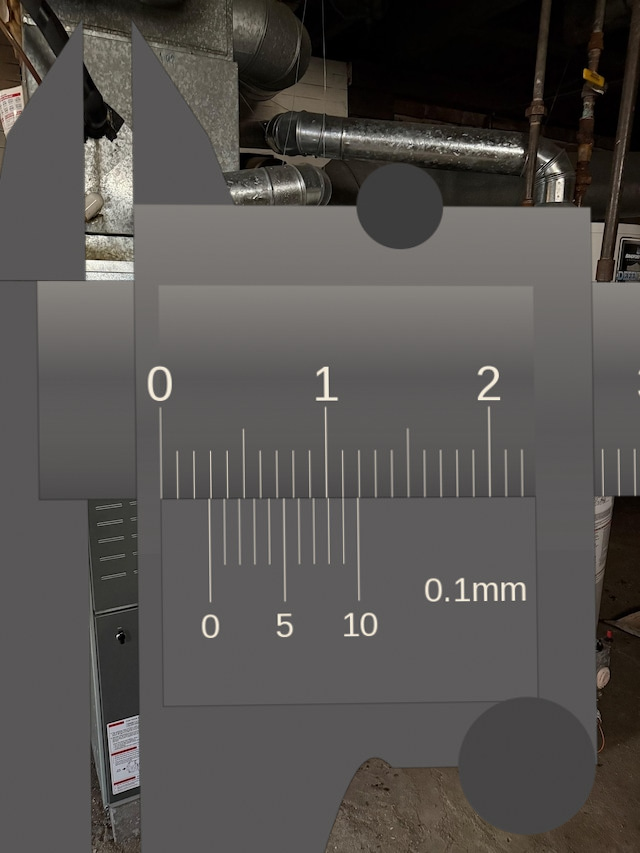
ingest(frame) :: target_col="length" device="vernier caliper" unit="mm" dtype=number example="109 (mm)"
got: 2.9 (mm)
